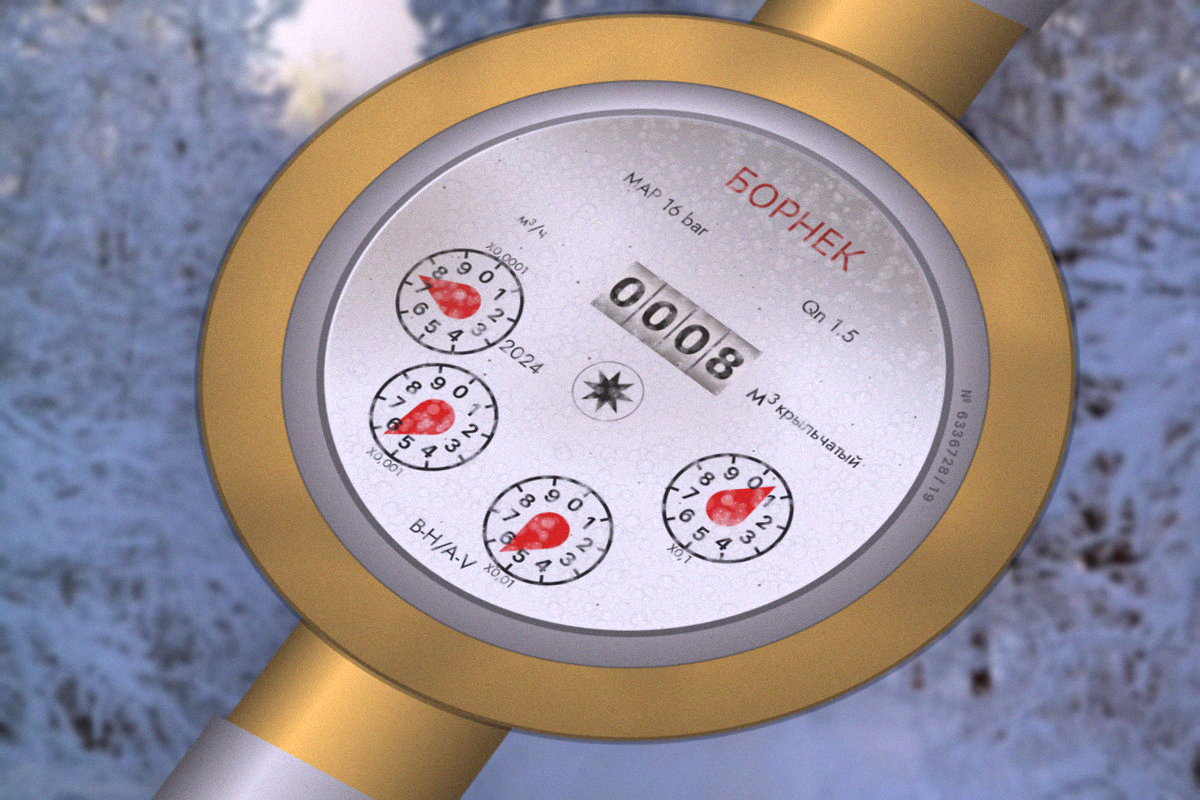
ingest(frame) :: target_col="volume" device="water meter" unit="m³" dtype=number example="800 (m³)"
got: 8.0557 (m³)
